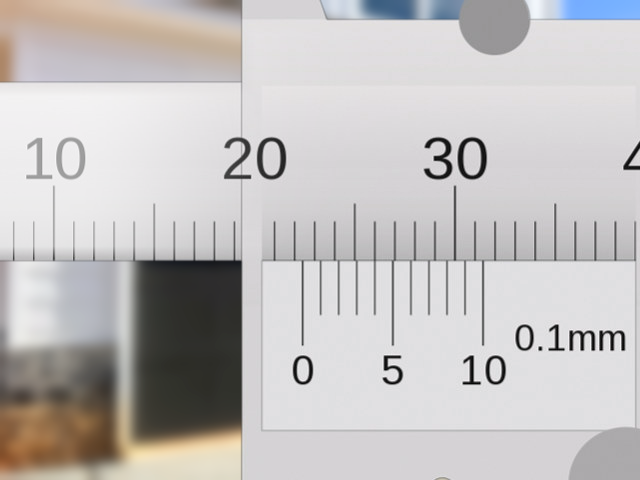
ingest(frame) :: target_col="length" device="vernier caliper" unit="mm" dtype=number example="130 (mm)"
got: 22.4 (mm)
